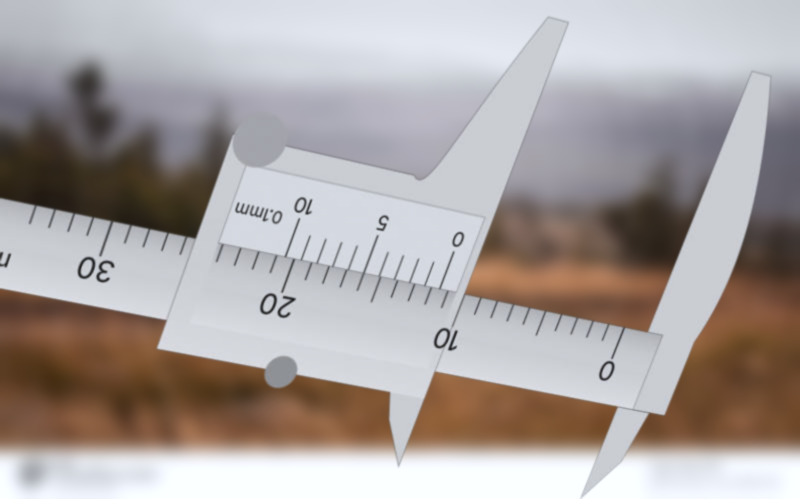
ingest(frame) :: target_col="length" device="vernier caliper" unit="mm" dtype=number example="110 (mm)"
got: 11.5 (mm)
